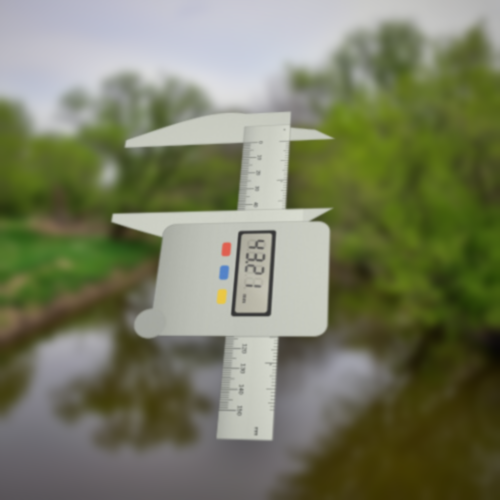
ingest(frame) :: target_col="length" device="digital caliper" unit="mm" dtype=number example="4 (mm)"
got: 43.21 (mm)
